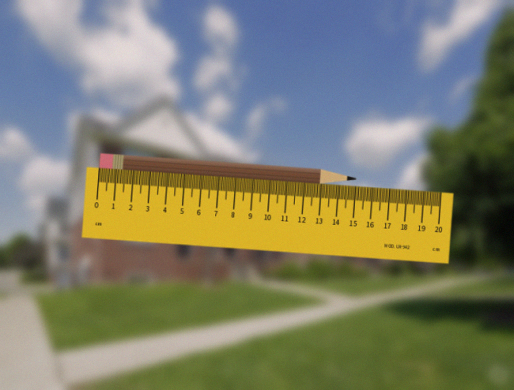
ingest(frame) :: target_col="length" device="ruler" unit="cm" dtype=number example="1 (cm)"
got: 15 (cm)
